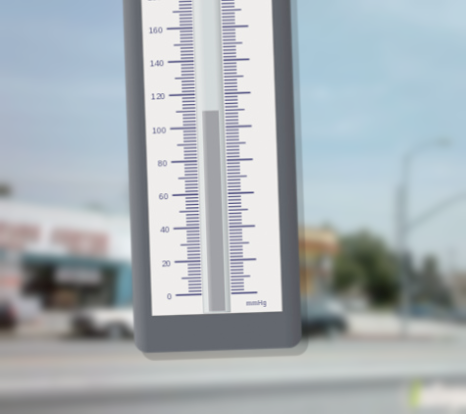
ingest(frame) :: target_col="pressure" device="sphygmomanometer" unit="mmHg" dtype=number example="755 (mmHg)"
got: 110 (mmHg)
